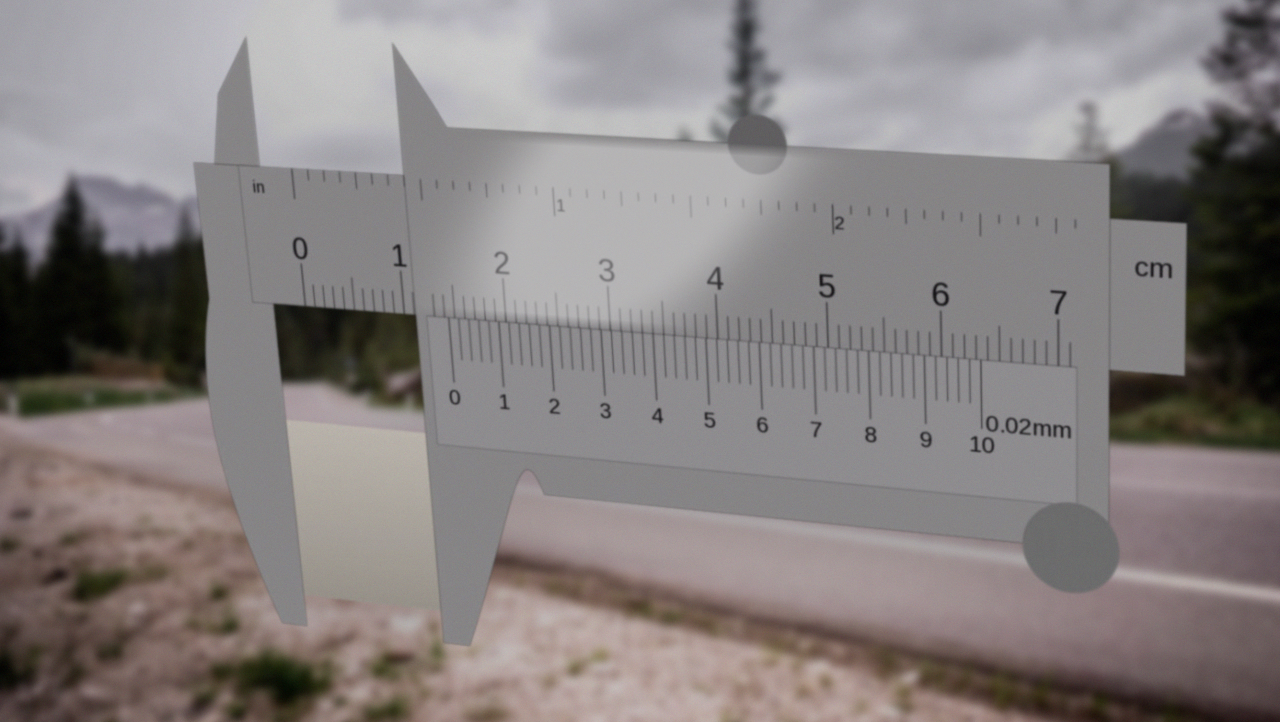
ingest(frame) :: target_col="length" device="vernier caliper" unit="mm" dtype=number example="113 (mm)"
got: 14.4 (mm)
